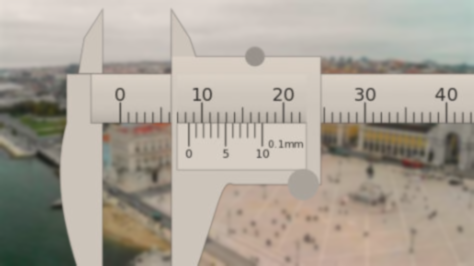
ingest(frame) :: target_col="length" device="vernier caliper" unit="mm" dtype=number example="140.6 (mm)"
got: 8.4 (mm)
